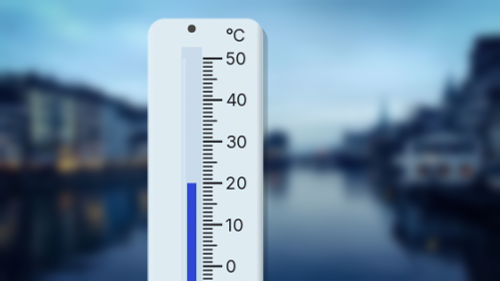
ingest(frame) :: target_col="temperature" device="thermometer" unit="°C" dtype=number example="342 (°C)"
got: 20 (°C)
